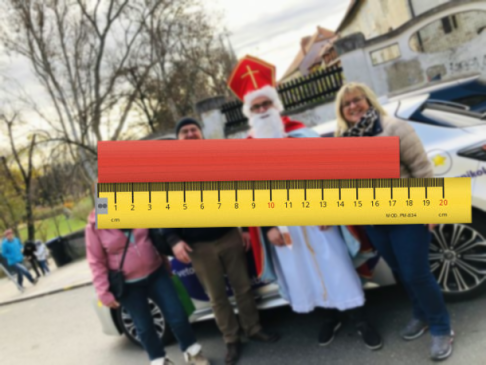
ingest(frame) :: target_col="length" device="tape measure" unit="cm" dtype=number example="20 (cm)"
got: 17.5 (cm)
